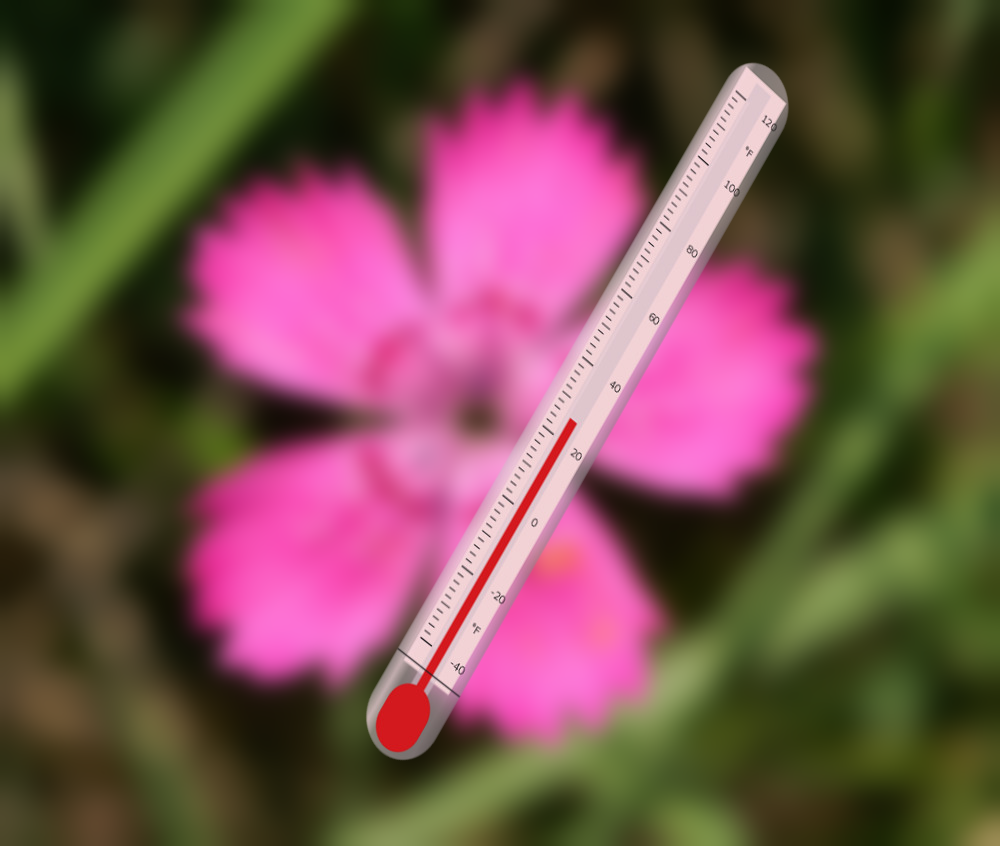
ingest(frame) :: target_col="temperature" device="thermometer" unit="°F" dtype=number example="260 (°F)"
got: 26 (°F)
